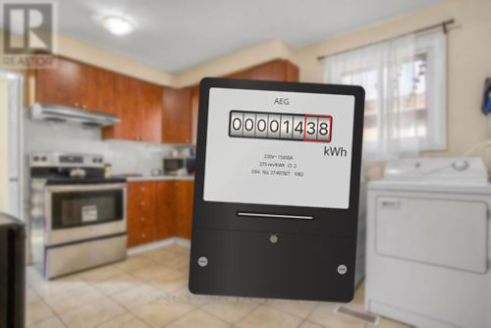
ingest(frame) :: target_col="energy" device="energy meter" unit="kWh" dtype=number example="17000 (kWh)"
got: 14.38 (kWh)
